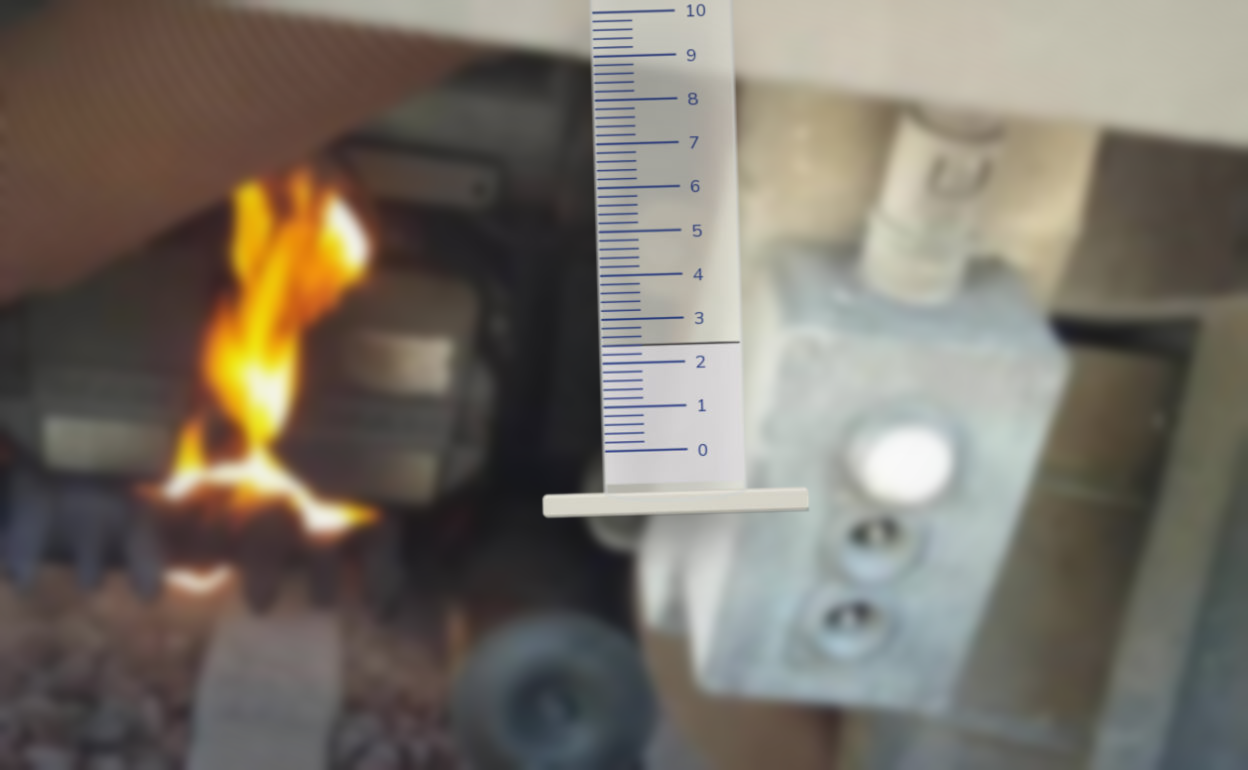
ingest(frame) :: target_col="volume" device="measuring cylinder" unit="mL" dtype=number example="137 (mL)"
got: 2.4 (mL)
